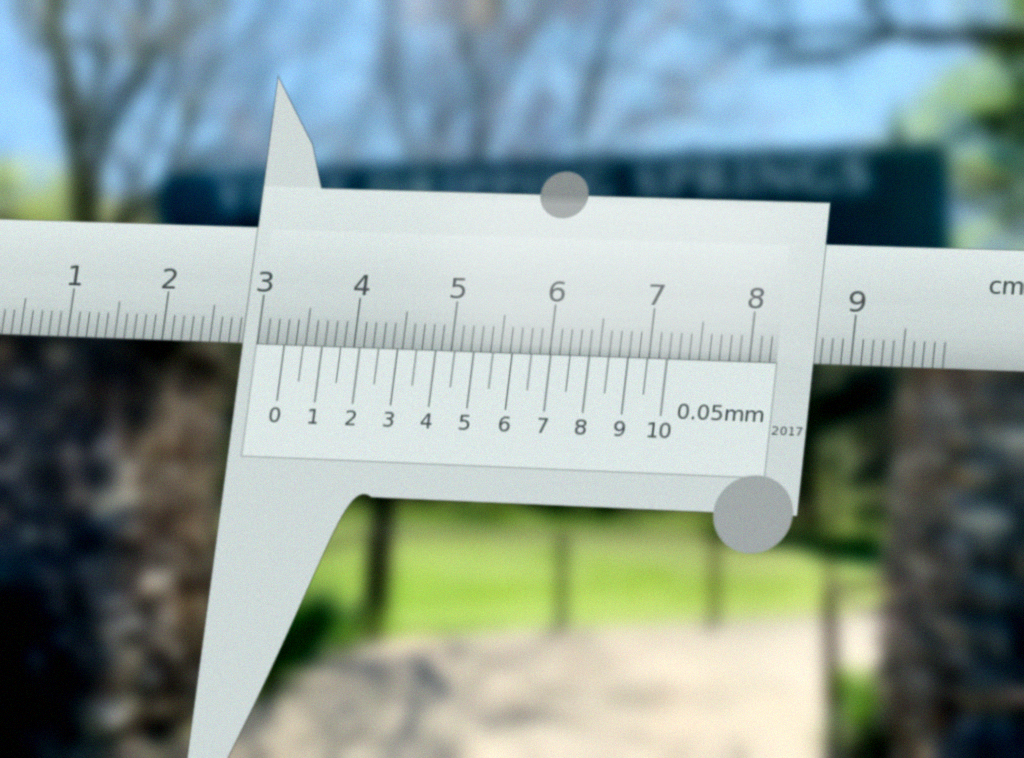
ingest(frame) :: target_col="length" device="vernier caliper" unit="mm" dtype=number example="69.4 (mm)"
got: 32.8 (mm)
